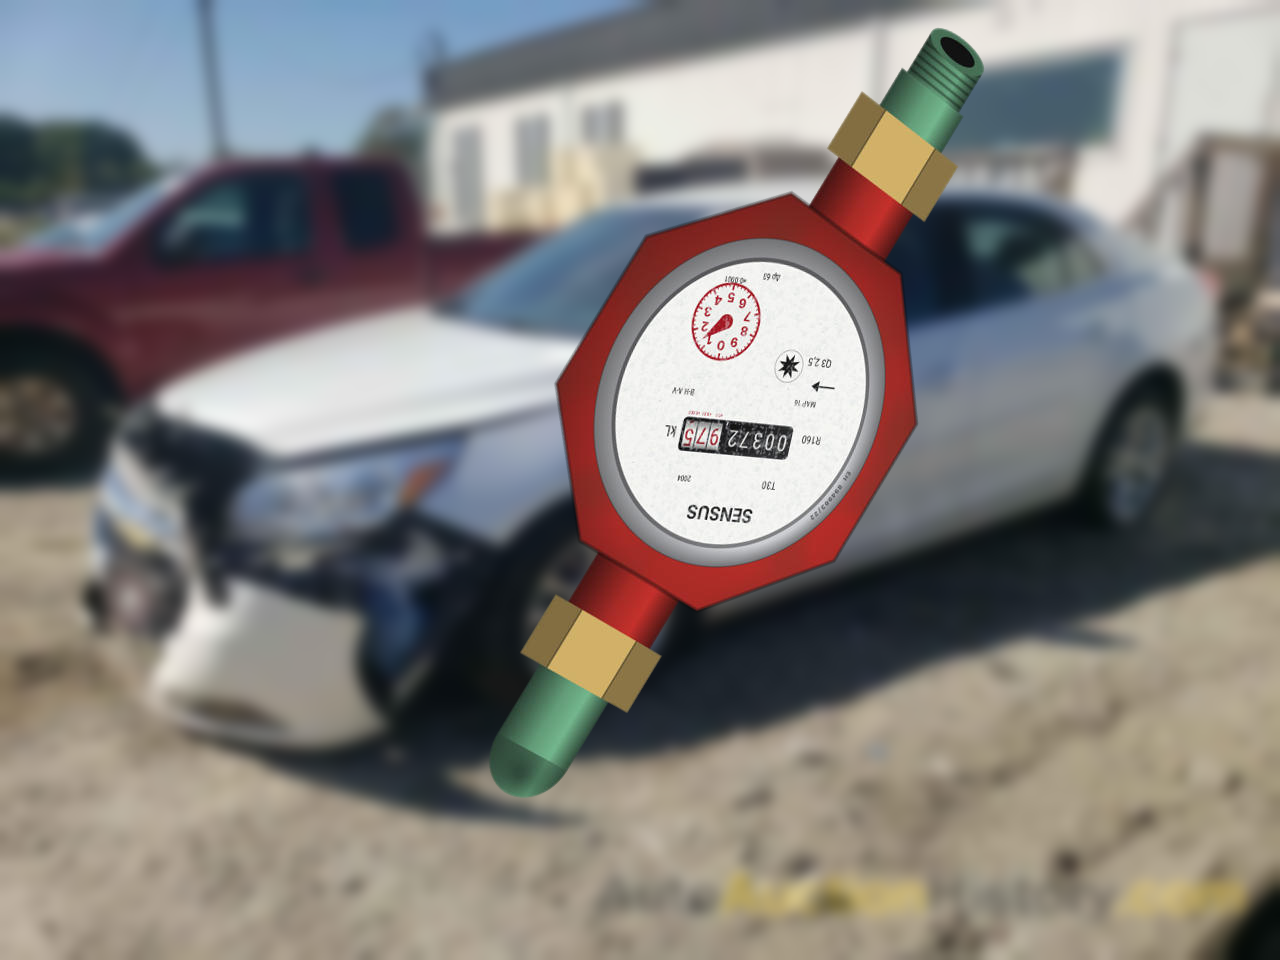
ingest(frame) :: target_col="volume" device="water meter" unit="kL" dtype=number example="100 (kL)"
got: 372.9751 (kL)
